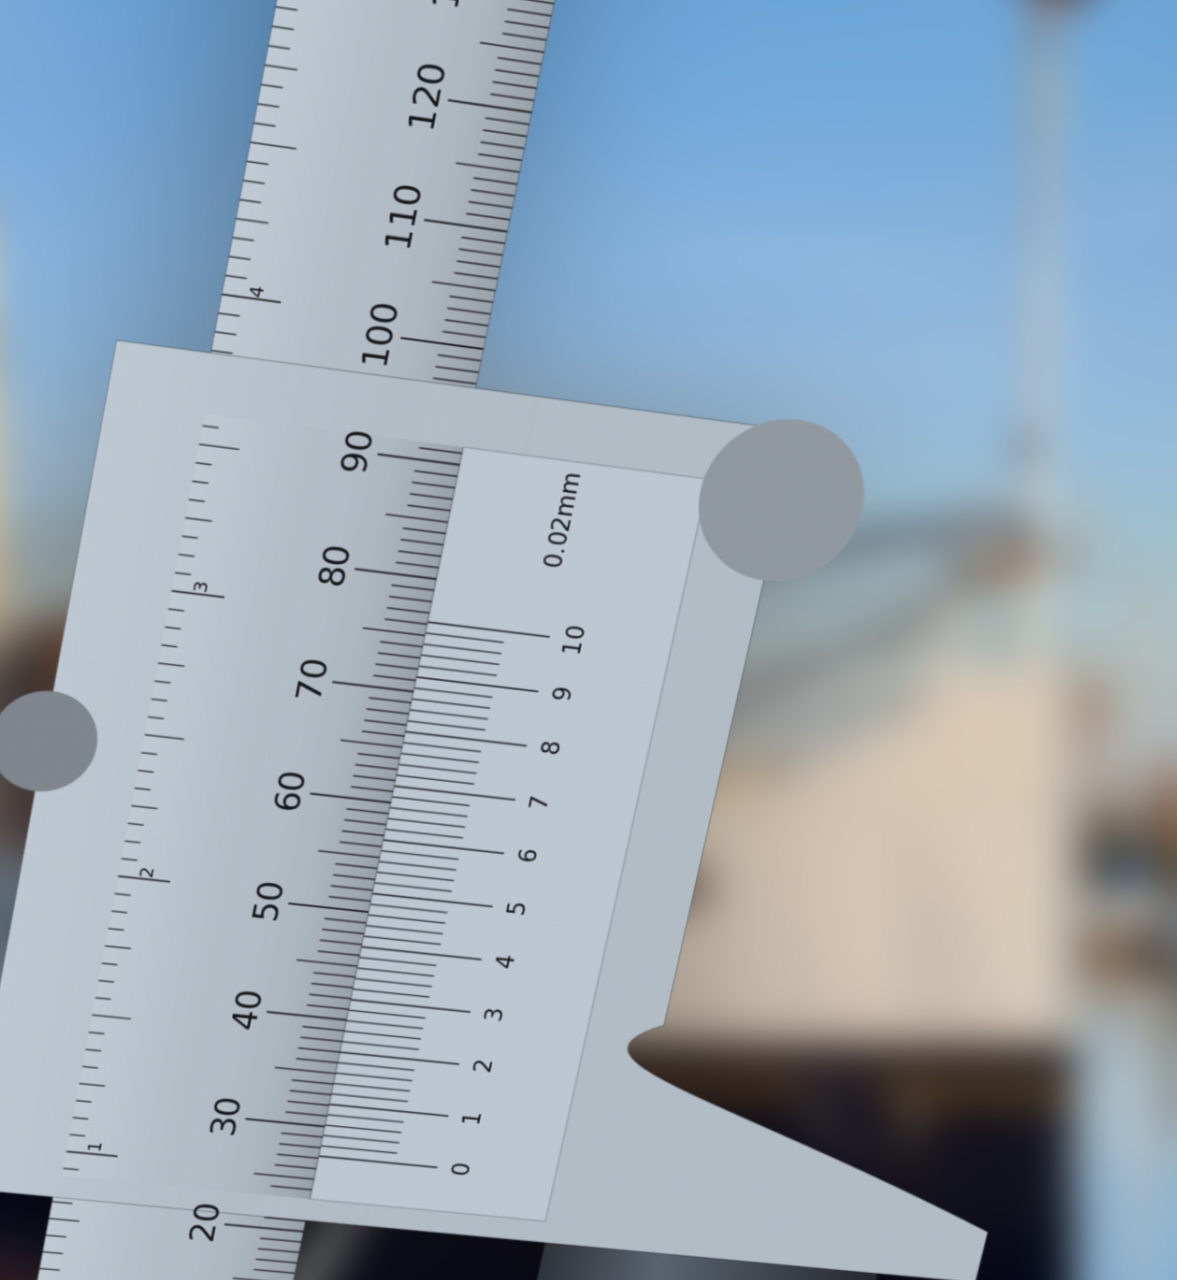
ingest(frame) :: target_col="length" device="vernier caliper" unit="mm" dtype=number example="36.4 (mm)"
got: 27.2 (mm)
